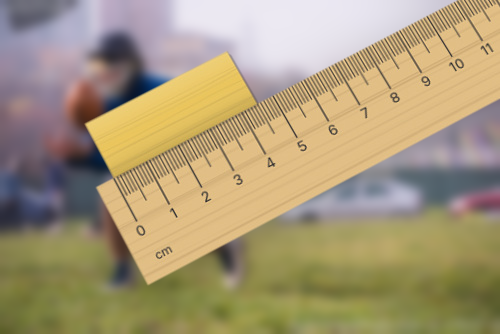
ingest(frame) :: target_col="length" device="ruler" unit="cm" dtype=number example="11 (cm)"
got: 4.5 (cm)
